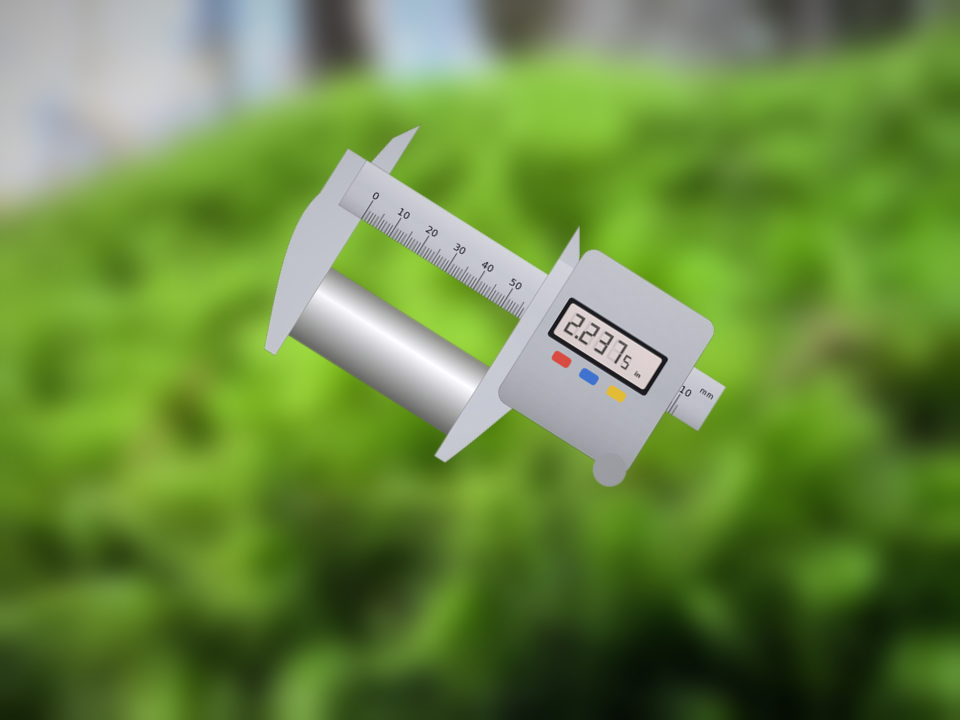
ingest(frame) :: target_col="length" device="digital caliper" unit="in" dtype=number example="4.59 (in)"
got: 2.2375 (in)
